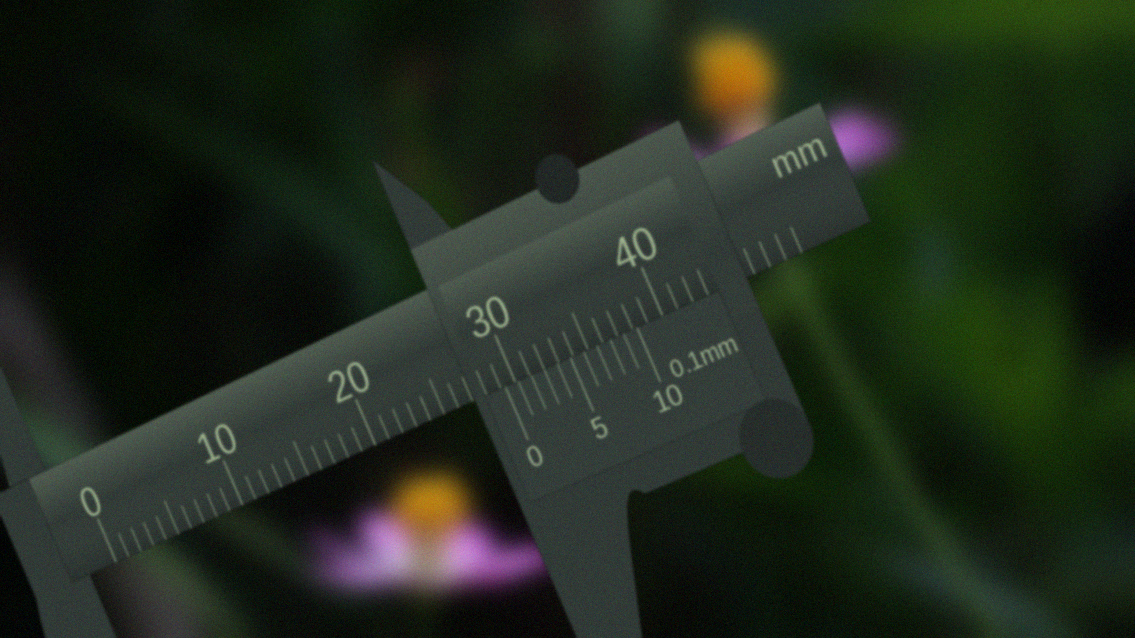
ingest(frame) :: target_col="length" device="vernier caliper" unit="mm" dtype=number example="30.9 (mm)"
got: 29.3 (mm)
